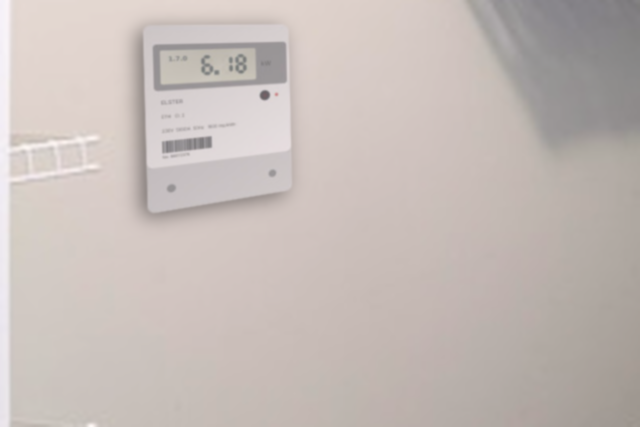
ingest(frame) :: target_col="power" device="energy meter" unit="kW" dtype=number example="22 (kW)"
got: 6.18 (kW)
